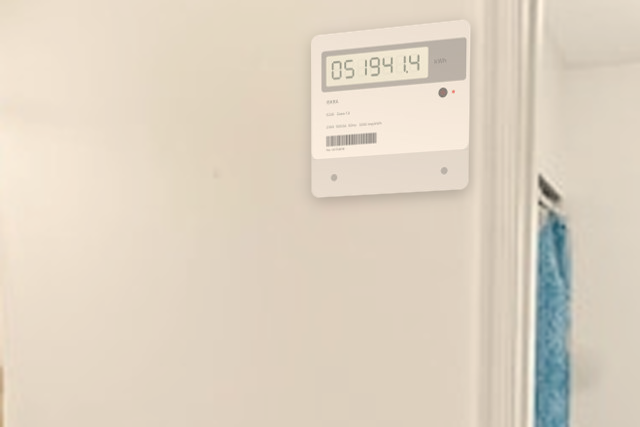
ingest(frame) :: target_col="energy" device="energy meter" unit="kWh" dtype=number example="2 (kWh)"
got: 51941.4 (kWh)
